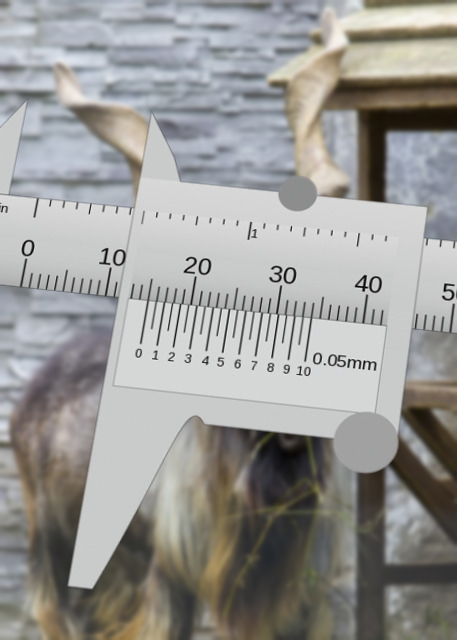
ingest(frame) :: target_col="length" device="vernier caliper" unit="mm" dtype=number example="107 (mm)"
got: 15.0 (mm)
